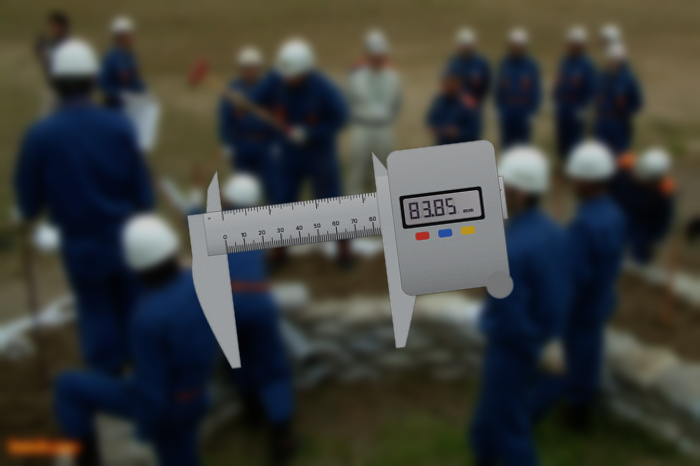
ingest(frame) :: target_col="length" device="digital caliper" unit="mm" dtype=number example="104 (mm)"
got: 83.85 (mm)
